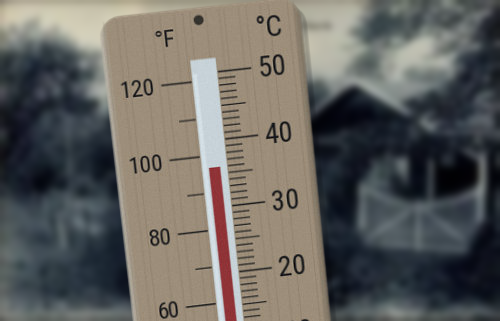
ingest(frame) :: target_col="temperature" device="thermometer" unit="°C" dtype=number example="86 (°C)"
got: 36 (°C)
